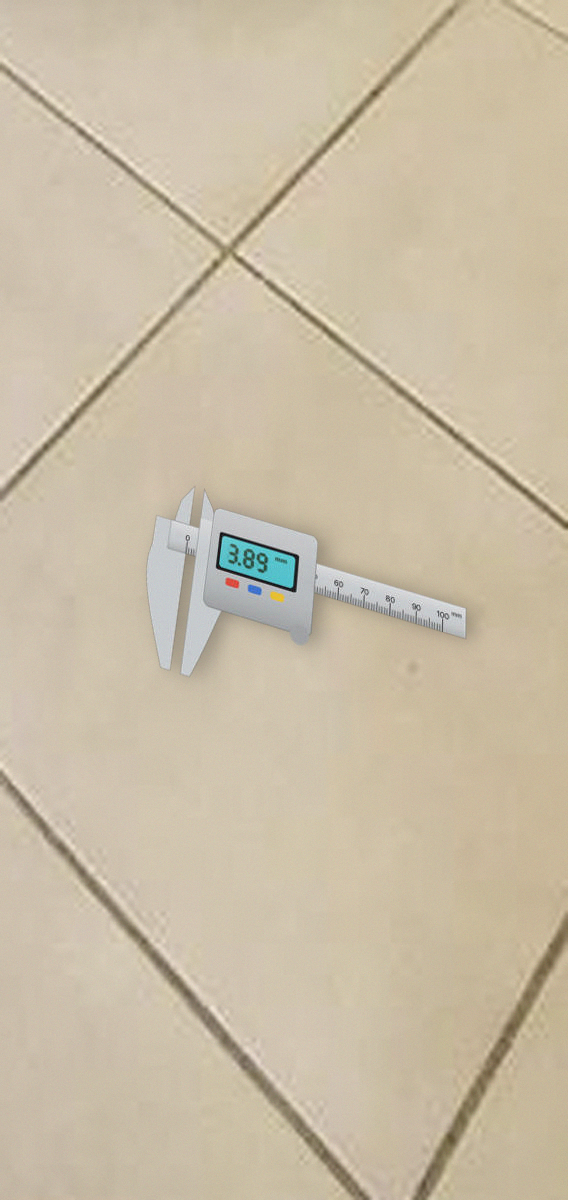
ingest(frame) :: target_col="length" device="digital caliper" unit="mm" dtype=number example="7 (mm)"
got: 3.89 (mm)
